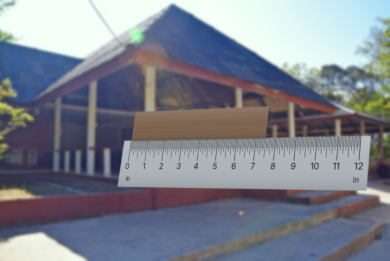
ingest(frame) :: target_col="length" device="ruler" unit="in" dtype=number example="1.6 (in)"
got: 7.5 (in)
